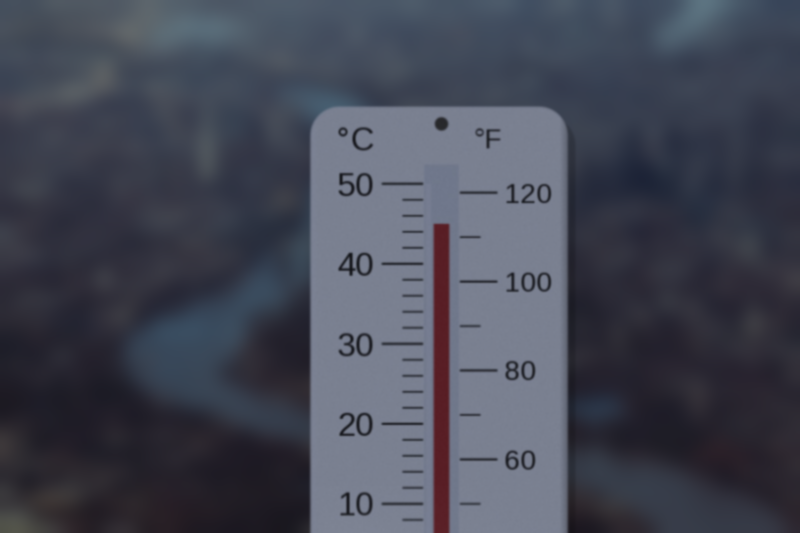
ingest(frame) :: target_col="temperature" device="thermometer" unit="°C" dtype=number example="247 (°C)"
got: 45 (°C)
